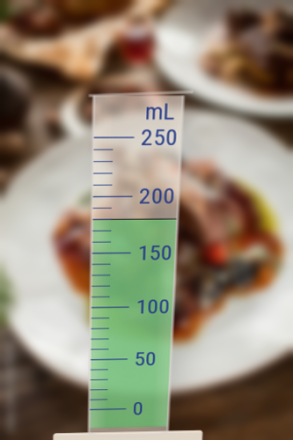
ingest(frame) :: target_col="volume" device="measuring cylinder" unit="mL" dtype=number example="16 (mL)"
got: 180 (mL)
